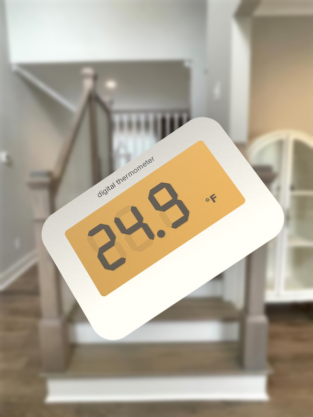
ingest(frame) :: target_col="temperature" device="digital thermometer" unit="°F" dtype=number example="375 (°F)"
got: 24.9 (°F)
